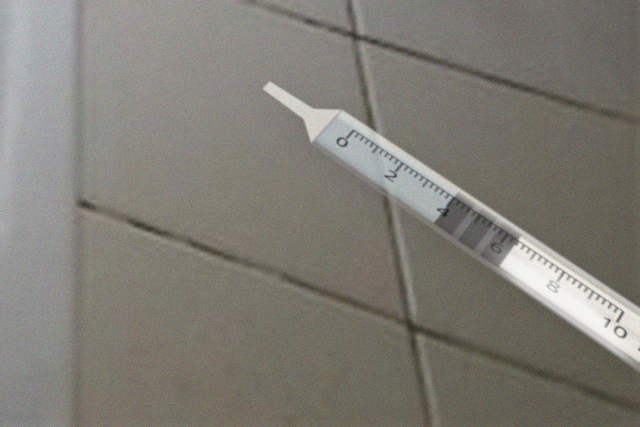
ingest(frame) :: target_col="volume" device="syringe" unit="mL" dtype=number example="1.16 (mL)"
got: 4 (mL)
